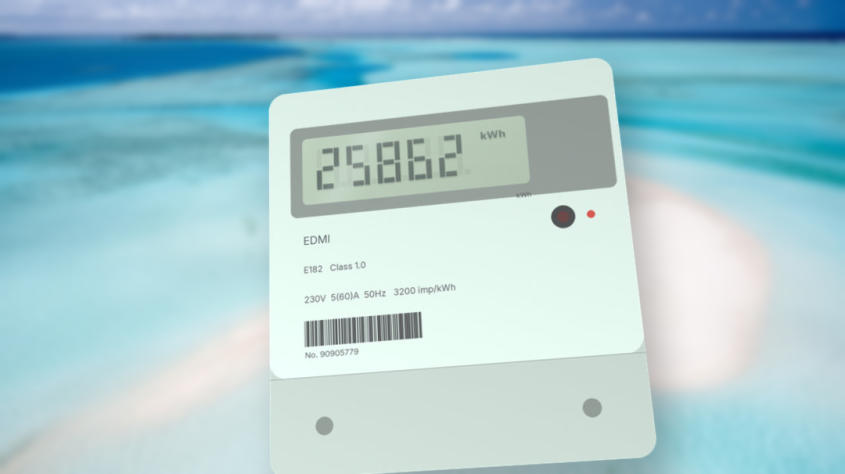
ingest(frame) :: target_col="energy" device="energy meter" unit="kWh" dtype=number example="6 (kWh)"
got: 25862 (kWh)
